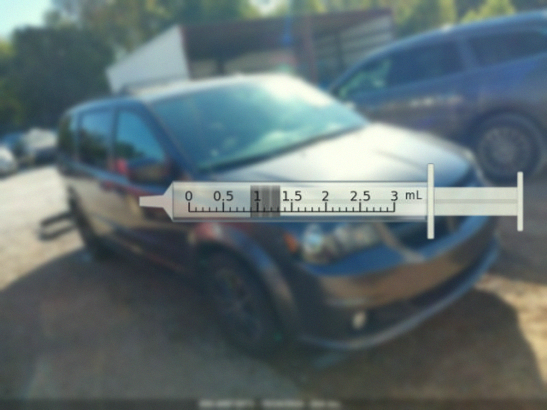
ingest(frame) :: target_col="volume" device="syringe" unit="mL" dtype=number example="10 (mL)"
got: 0.9 (mL)
